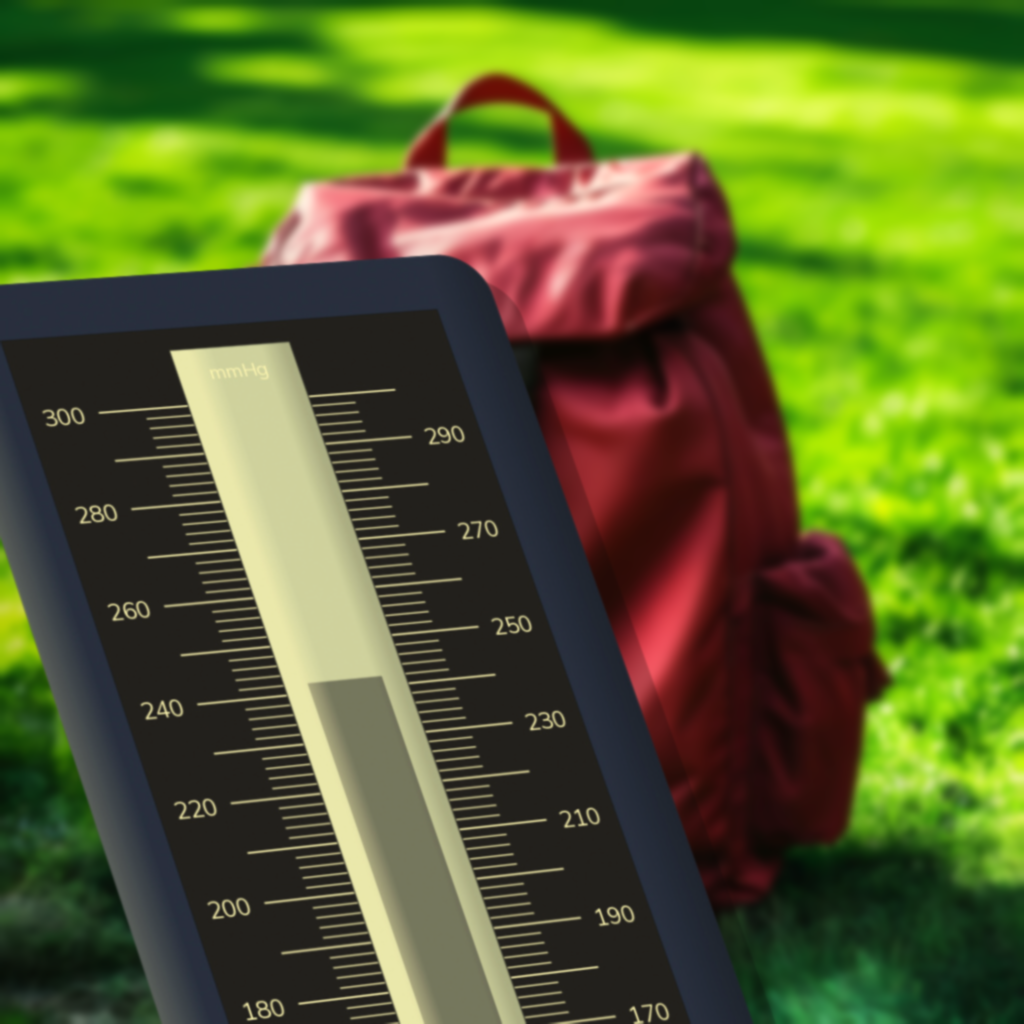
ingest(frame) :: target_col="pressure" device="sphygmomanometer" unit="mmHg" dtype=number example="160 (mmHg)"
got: 242 (mmHg)
